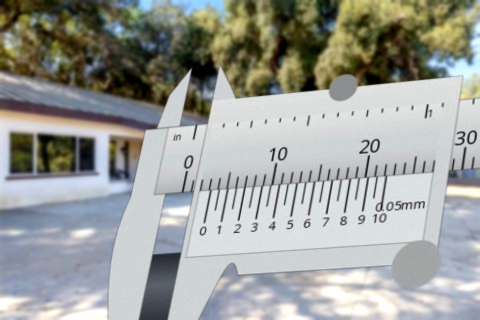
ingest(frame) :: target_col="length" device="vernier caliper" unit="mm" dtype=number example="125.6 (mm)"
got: 3.2 (mm)
